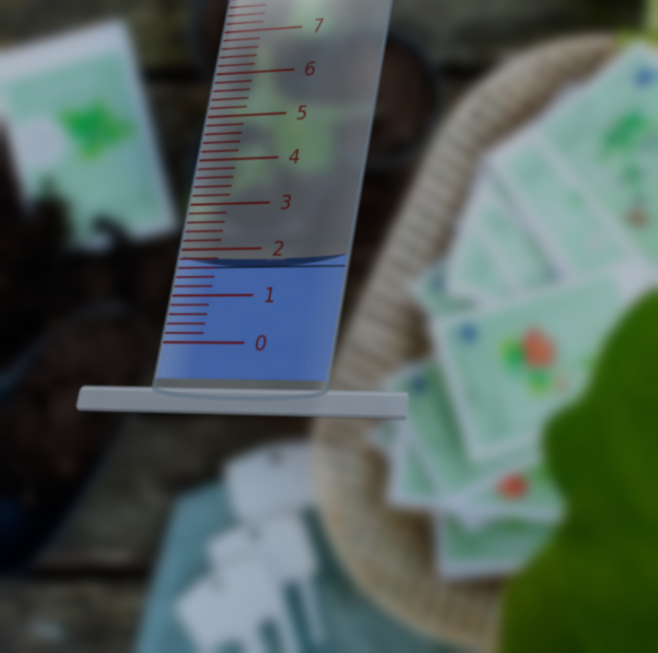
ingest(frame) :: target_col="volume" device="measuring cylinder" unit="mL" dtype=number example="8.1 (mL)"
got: 1.6 (mL)
